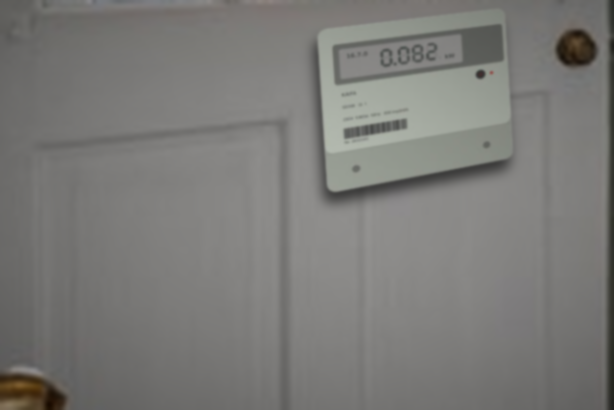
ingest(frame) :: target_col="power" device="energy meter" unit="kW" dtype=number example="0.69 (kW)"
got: 0.082 (kW)
